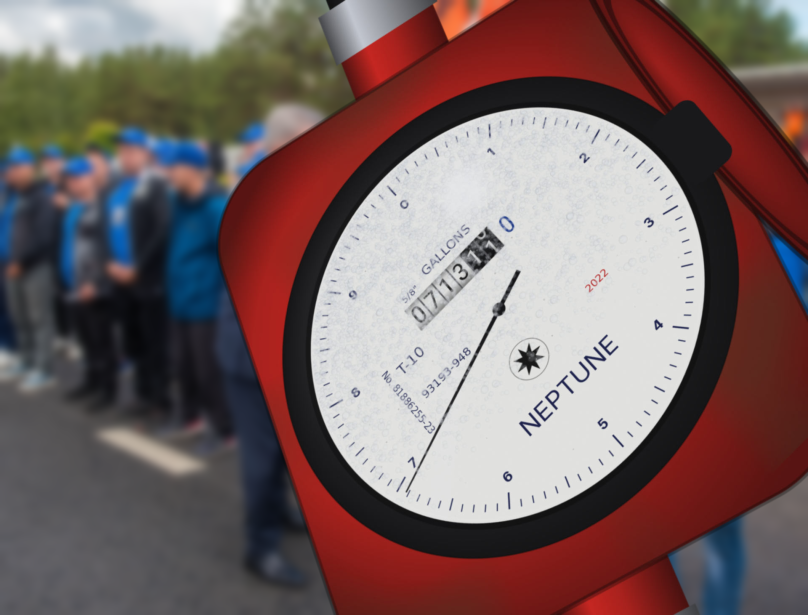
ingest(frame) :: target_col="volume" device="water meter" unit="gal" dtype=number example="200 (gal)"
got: 713106.9 (gal)
